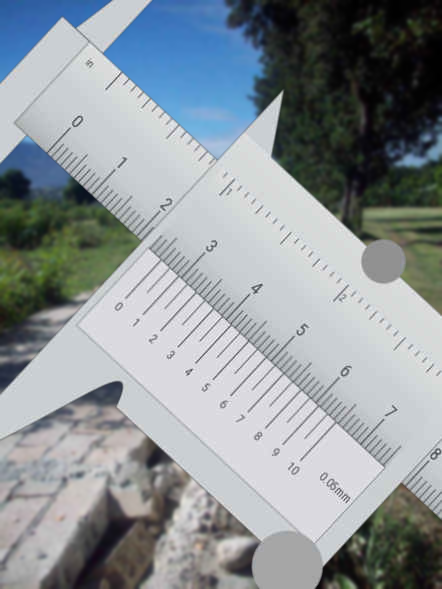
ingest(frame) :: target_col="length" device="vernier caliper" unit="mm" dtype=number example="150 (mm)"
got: 25.6 (mm)
